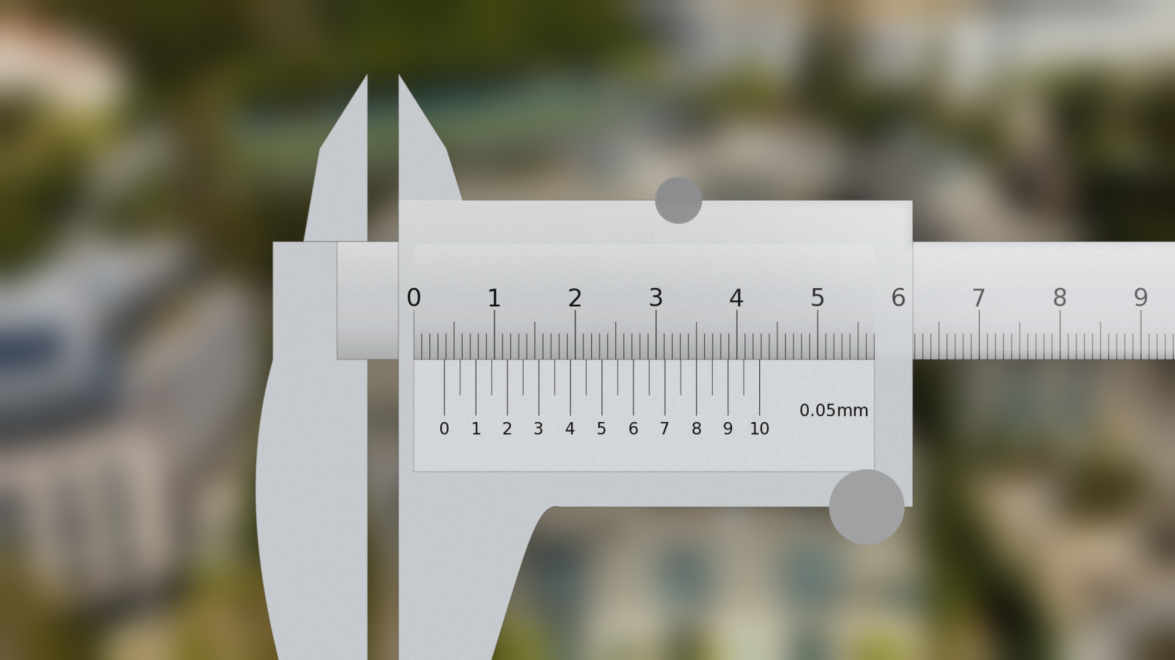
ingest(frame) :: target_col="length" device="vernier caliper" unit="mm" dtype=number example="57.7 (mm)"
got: 3.8 (mm)
